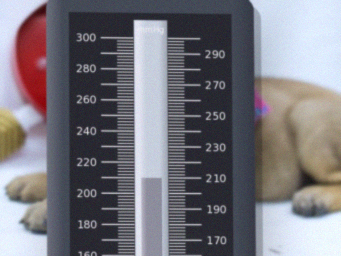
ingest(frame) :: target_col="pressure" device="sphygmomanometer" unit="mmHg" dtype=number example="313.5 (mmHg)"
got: 210 (mmHg)
